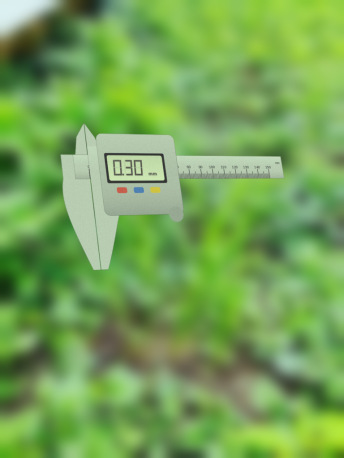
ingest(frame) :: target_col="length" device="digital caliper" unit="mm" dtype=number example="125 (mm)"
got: 0.30 (mm)
